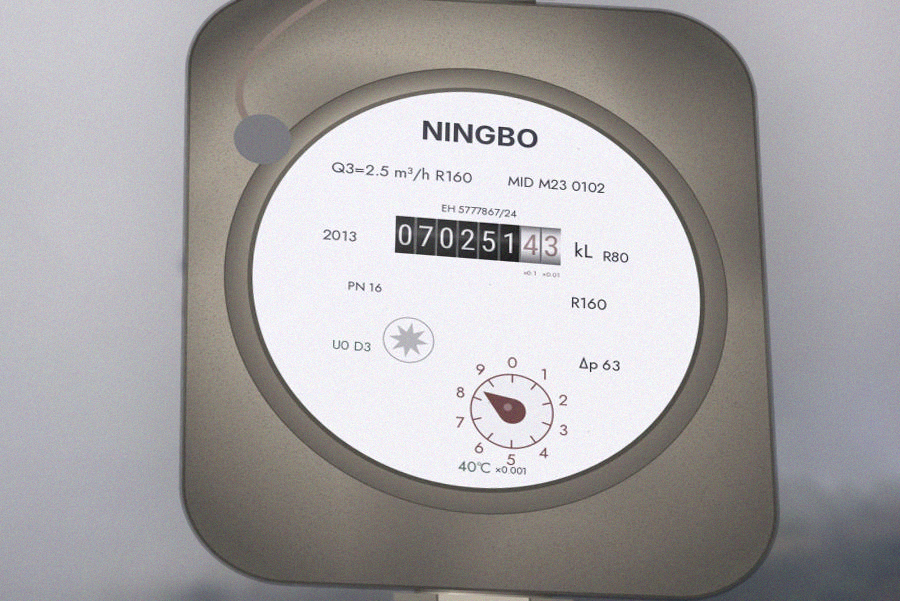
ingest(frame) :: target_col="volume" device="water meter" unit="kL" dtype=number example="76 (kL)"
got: 70251.438 (kL)
